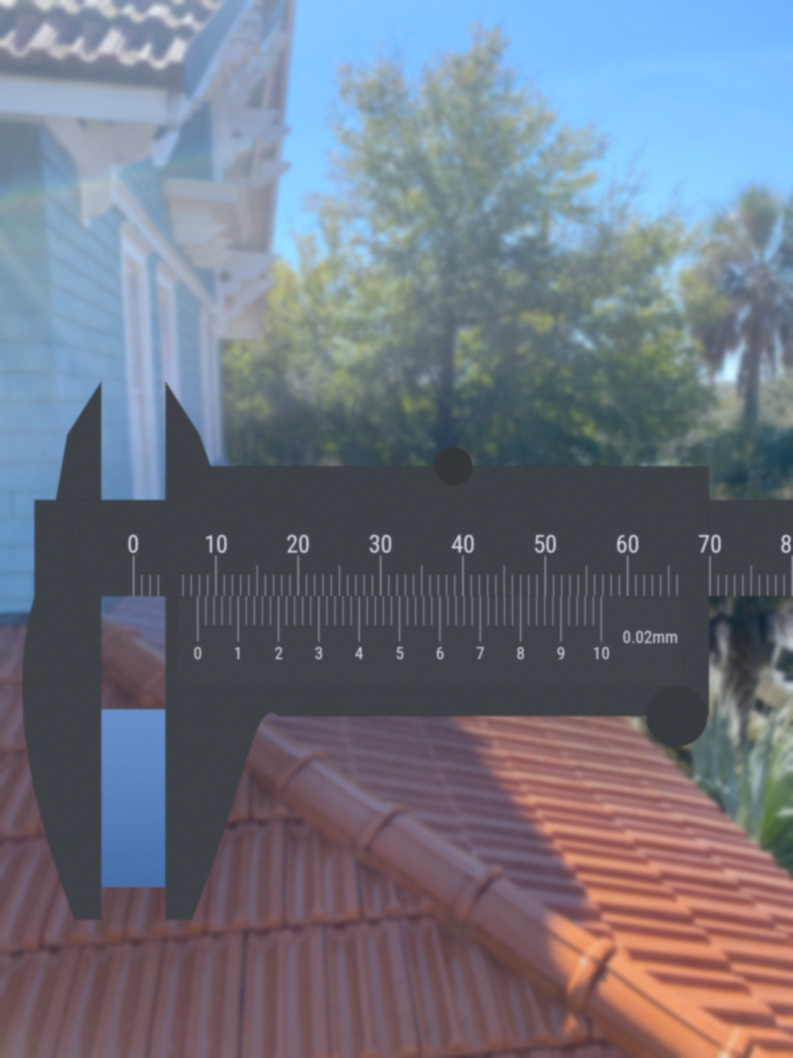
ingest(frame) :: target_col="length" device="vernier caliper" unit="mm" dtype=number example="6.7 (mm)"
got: 7.8 (mm)
